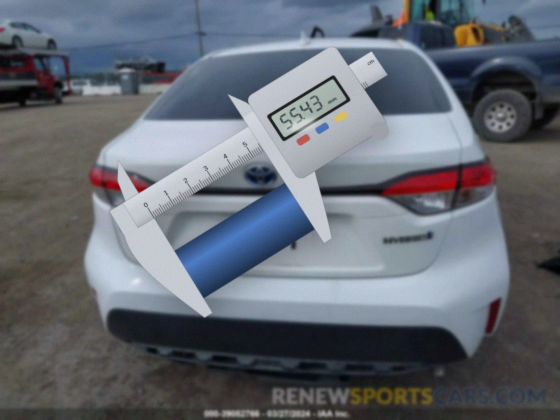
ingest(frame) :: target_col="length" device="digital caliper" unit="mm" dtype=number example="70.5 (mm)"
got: 55.43 (mm)
